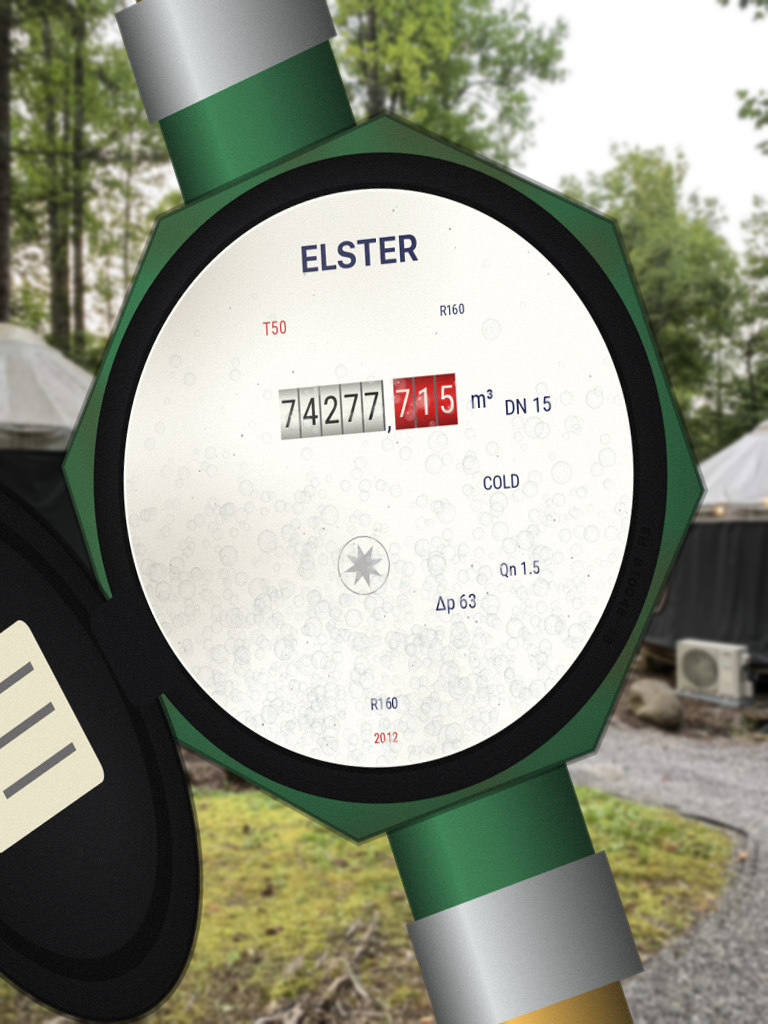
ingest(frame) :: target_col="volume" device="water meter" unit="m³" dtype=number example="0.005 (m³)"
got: 74277.715 (m³)
